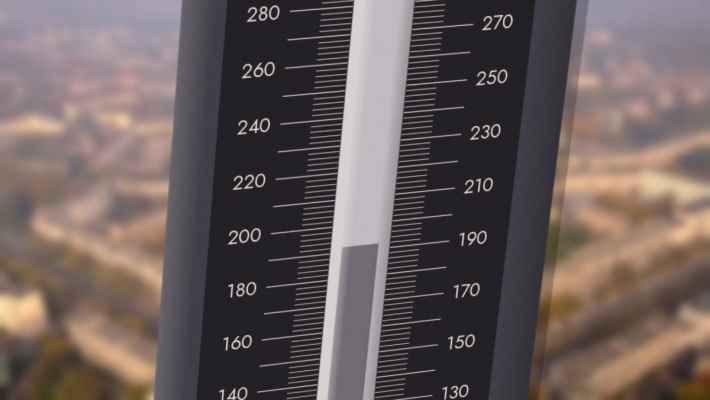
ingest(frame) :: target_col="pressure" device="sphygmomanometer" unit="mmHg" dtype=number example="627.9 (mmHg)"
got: 192 (mmHg)
